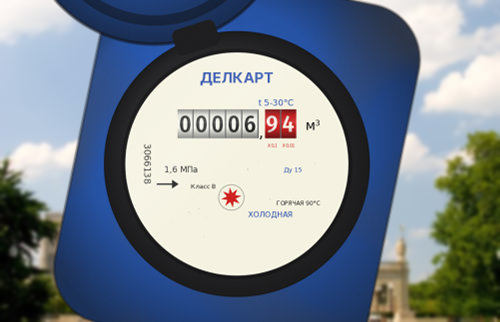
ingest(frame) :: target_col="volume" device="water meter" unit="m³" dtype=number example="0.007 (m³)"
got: 6.94 (m³)
